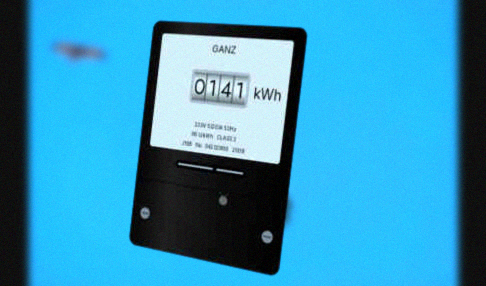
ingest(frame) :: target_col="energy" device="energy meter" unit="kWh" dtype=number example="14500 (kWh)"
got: 141 (kWh)
